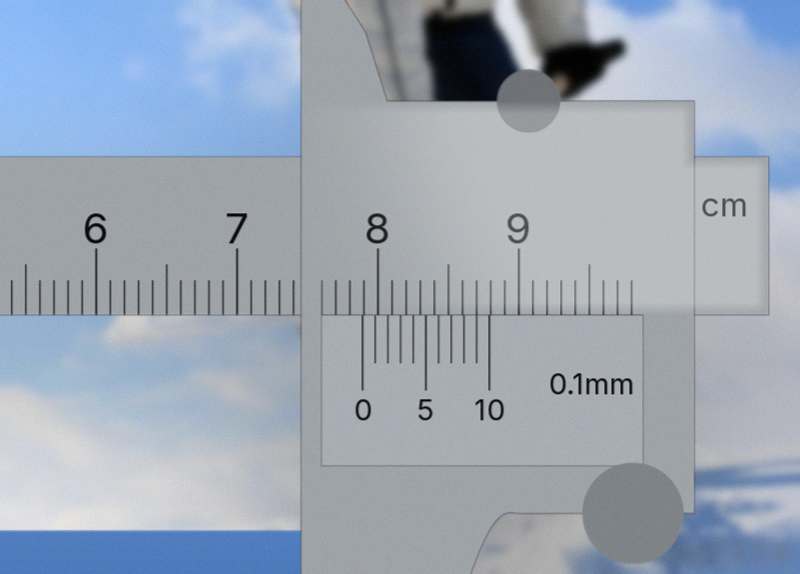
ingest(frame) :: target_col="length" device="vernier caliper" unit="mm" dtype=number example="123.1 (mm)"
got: 78.9 (mm)
